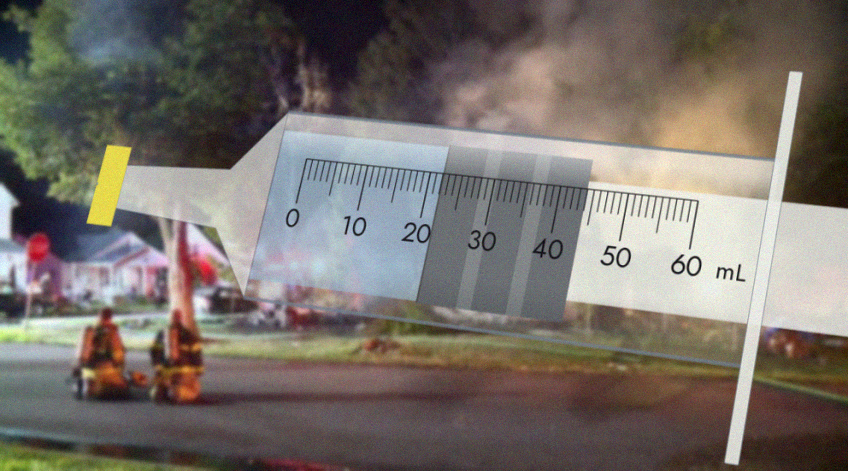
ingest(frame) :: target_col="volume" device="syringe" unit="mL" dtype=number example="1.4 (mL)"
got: 22 (mL)
